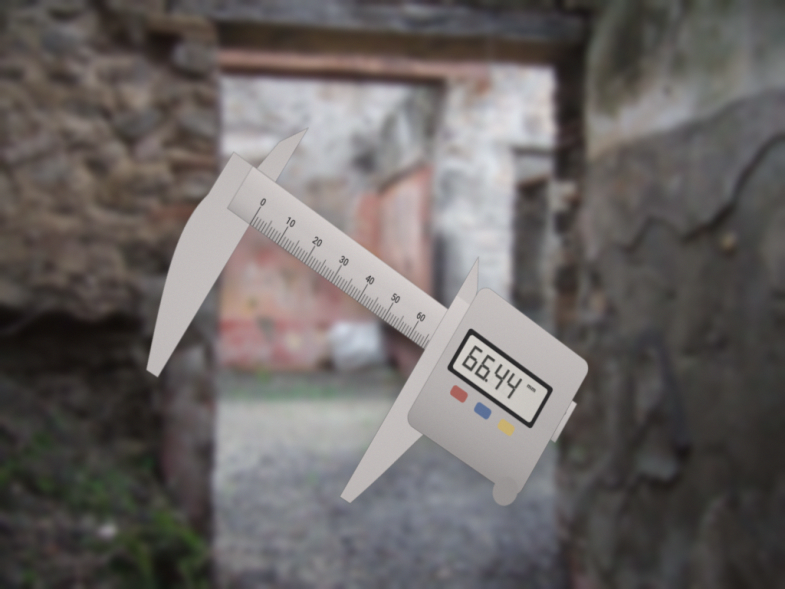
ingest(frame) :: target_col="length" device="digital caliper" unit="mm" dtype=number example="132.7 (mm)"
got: 66.44 (mm)
